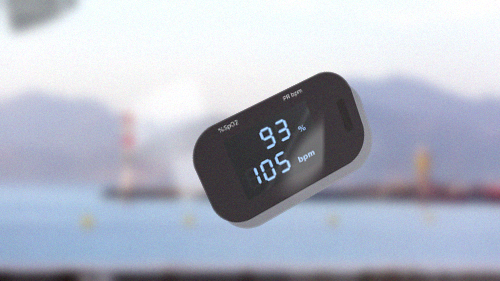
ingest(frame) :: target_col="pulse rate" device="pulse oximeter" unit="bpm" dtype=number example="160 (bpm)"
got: 105 (bpm)
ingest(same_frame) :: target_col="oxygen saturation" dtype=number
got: 93 (%)
